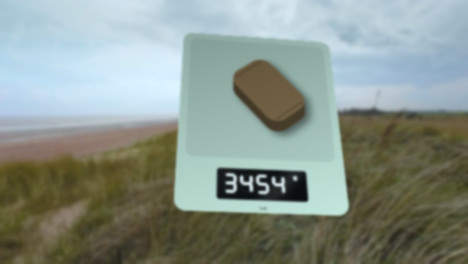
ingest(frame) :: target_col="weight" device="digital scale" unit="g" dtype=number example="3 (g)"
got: 3454 (g)
